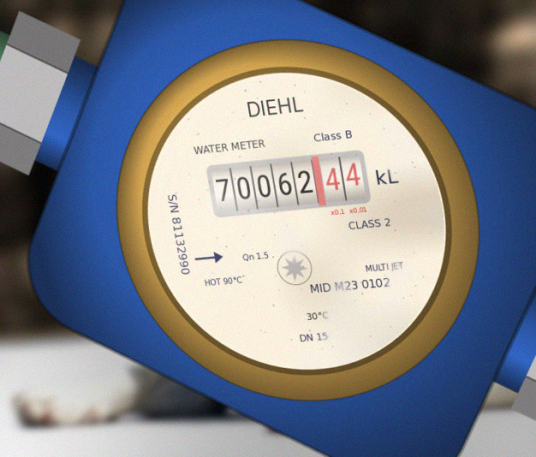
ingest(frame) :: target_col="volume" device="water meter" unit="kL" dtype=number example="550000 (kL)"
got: 70062.44 (kL)
